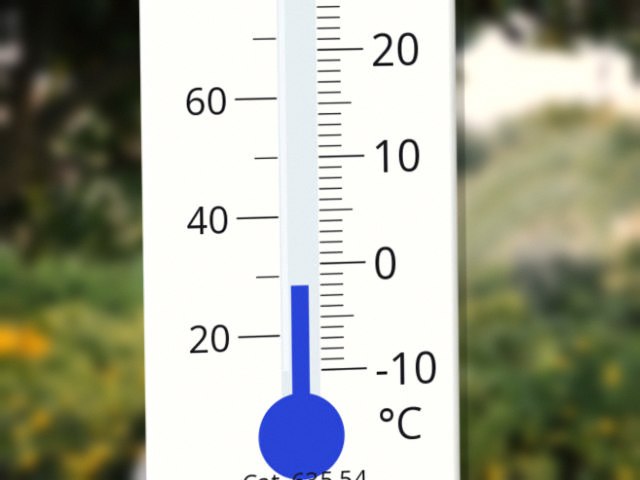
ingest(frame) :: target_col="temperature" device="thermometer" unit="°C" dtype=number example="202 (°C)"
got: -2 (°C)
